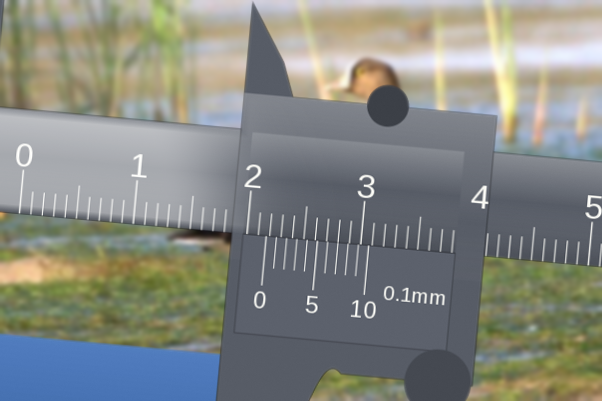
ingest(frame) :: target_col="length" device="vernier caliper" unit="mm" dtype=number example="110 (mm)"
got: 21.7 (mm)
